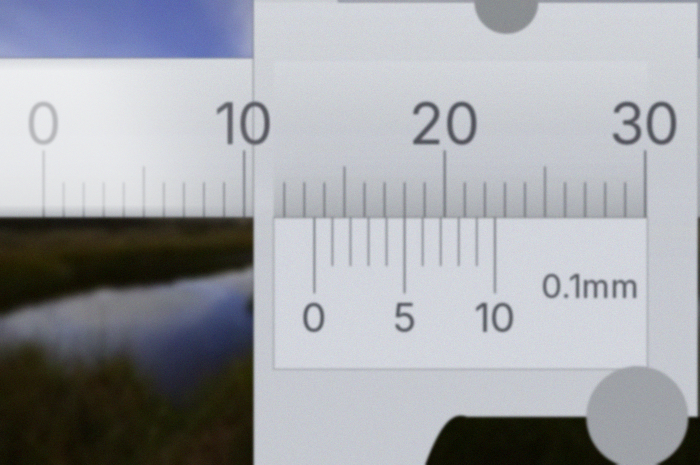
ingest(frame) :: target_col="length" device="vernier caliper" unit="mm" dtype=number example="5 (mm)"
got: 13.5 (mm)
